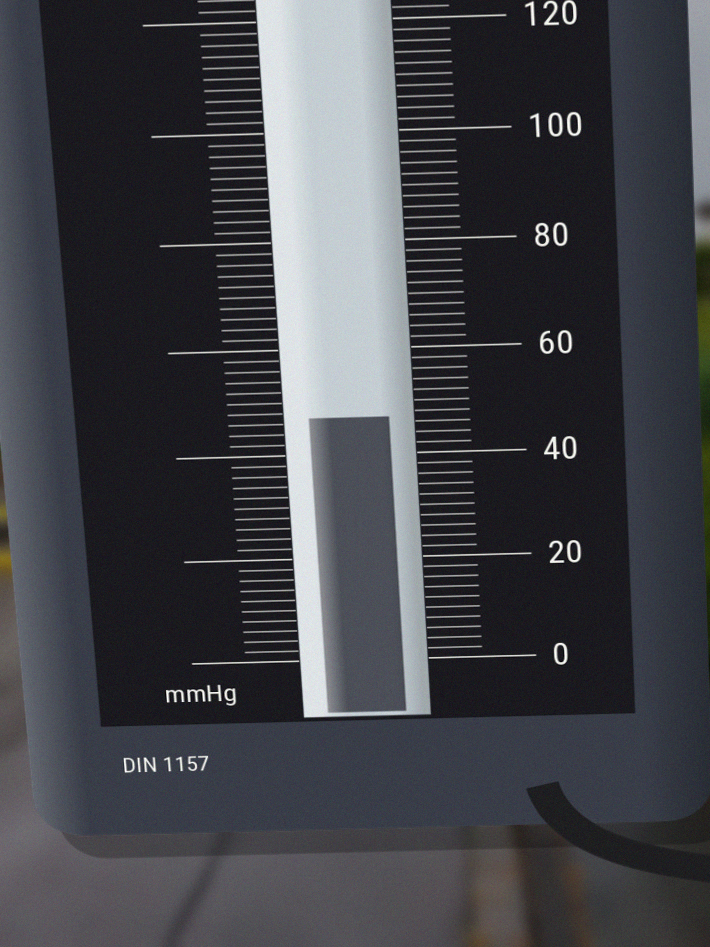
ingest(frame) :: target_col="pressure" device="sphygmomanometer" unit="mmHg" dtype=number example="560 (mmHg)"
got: 47 (mmHg)
